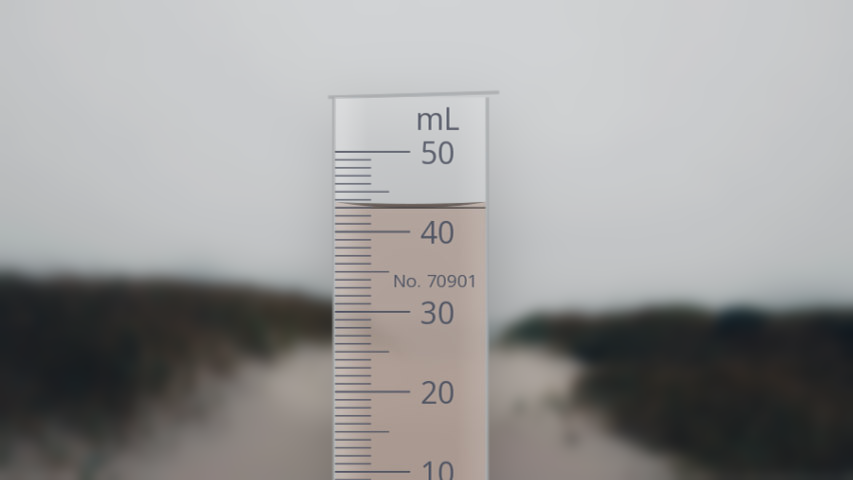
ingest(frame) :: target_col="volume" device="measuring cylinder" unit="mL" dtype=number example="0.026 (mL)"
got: 43 (mL)
